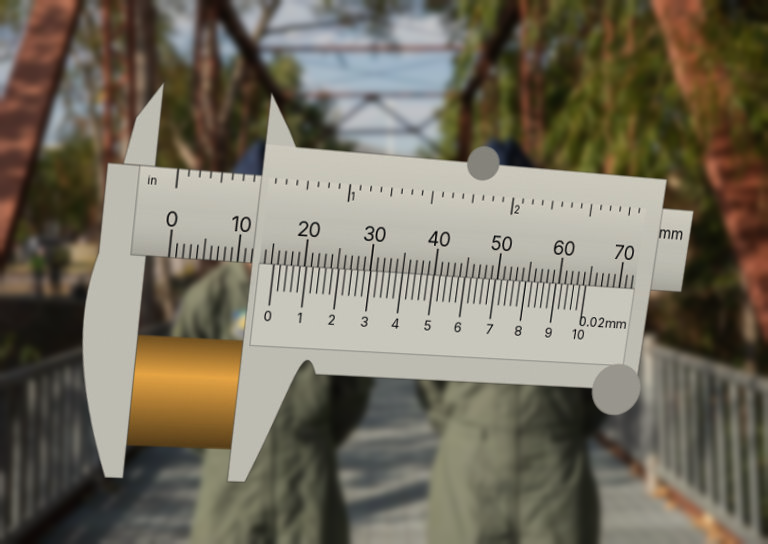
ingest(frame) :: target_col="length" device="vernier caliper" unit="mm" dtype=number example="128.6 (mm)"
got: 15.4 (mm)
